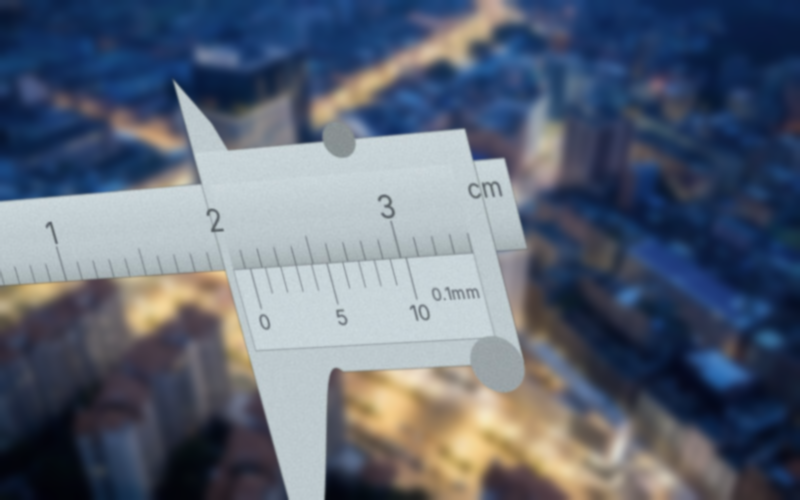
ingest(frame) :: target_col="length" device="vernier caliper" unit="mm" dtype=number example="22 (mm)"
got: 21.3 (mm)
